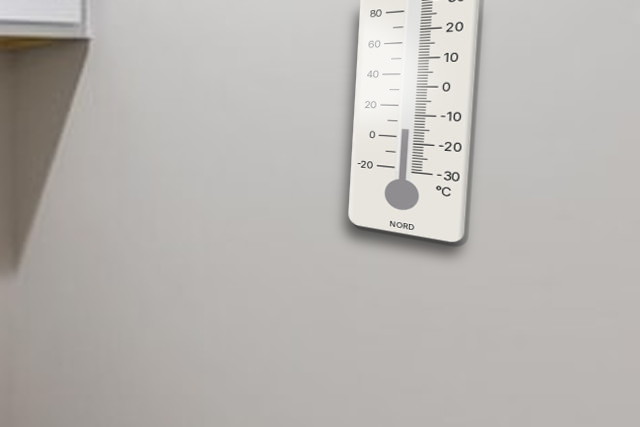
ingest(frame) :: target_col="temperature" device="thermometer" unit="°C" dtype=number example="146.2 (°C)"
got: -15 (°C)
